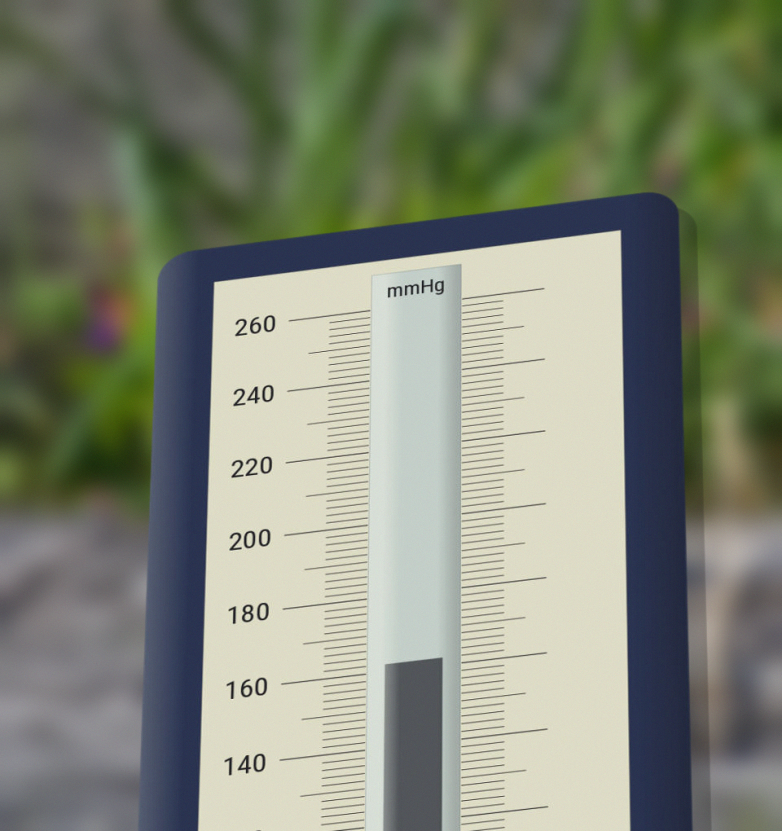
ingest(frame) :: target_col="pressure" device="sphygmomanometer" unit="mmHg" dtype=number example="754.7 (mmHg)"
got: 162 (mmHg)
